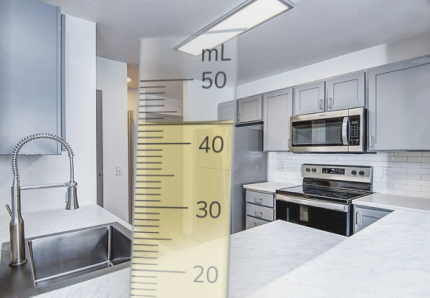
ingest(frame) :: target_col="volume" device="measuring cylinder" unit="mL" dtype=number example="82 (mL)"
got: 43 (mL)
